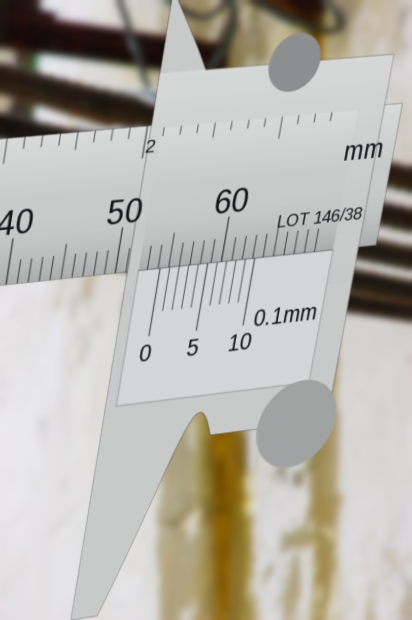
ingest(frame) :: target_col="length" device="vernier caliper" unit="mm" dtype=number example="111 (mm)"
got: 54.2 (mm)
